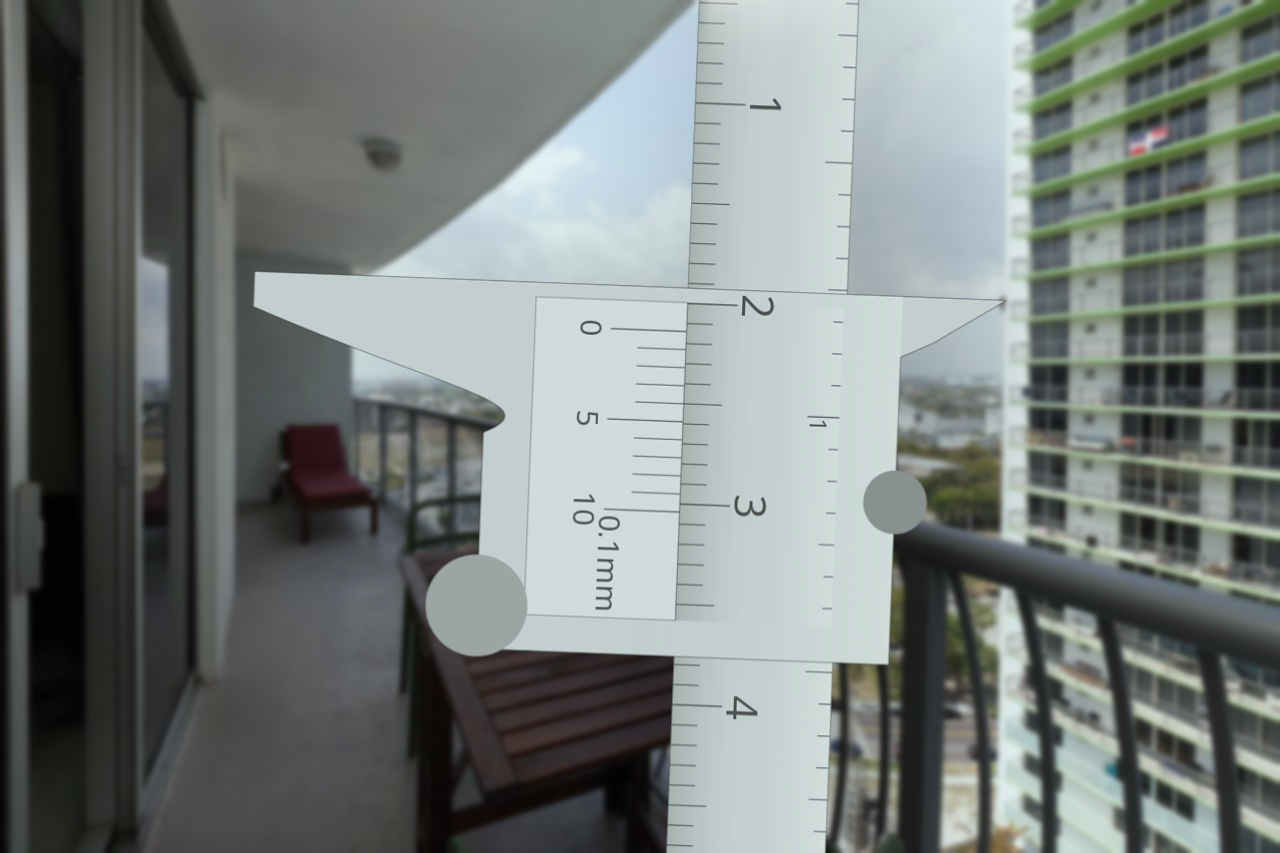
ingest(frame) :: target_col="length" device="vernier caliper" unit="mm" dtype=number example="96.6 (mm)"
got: 21.4 (mm)
